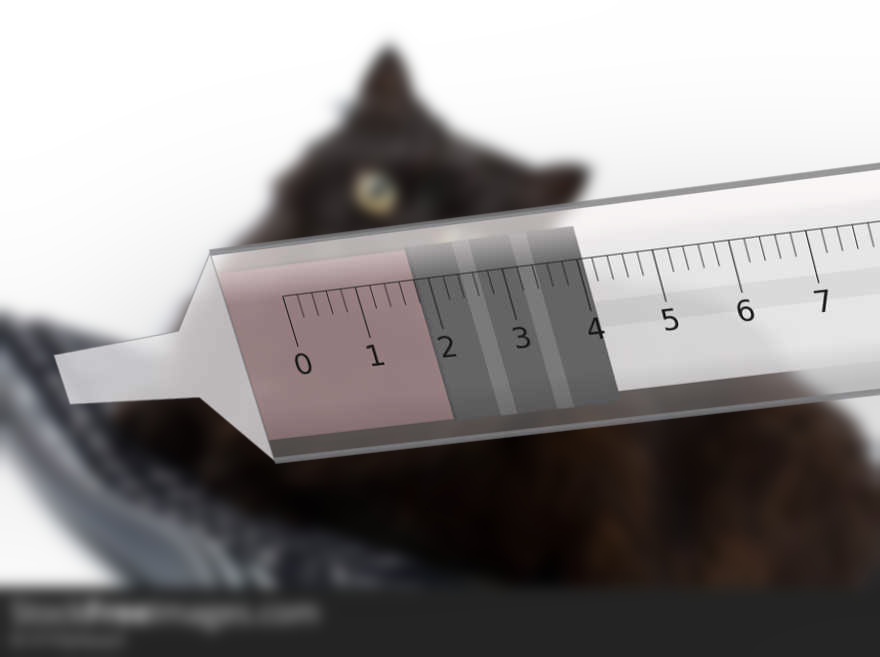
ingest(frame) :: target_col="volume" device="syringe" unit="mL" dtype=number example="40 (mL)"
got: 1.8 (mL)
